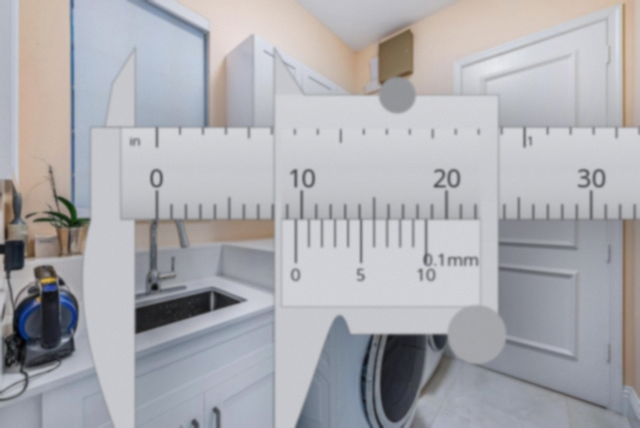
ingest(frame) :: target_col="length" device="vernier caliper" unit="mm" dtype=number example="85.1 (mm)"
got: 9.6 (mm)
